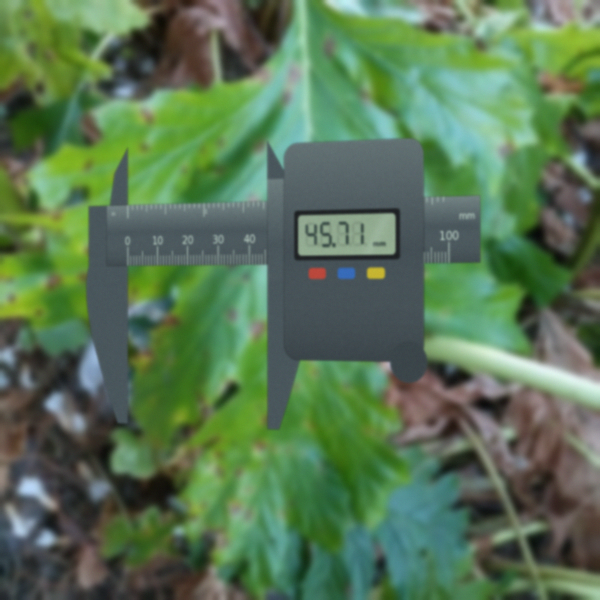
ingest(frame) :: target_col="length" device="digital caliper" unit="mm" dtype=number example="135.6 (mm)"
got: 45.71 (mm)
